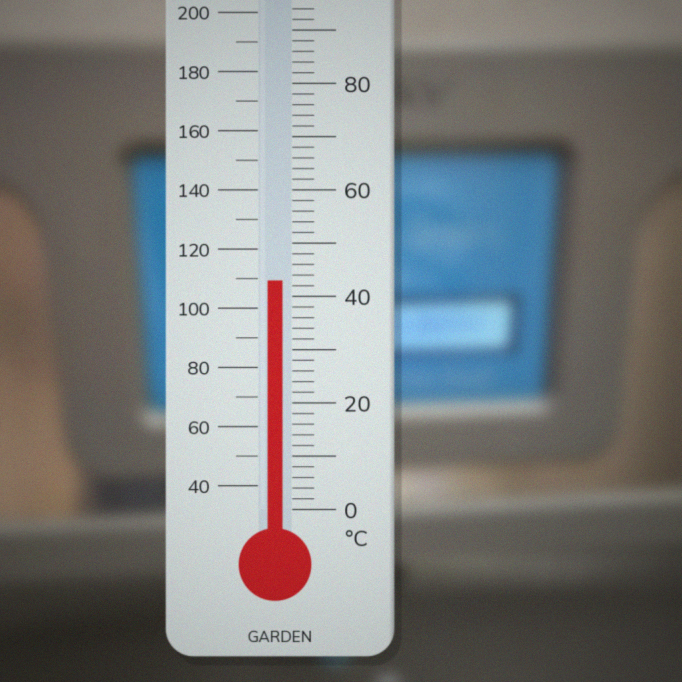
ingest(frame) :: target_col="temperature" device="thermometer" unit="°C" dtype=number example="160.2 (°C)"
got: 43 (°C)
